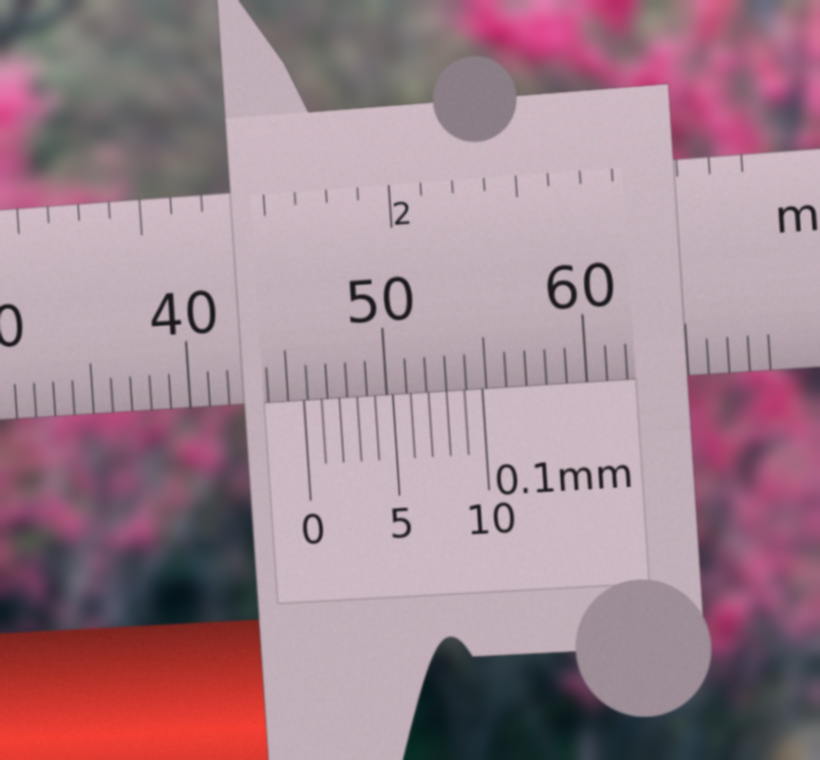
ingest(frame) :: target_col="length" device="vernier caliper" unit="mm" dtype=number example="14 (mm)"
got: 45.8 (mm)
